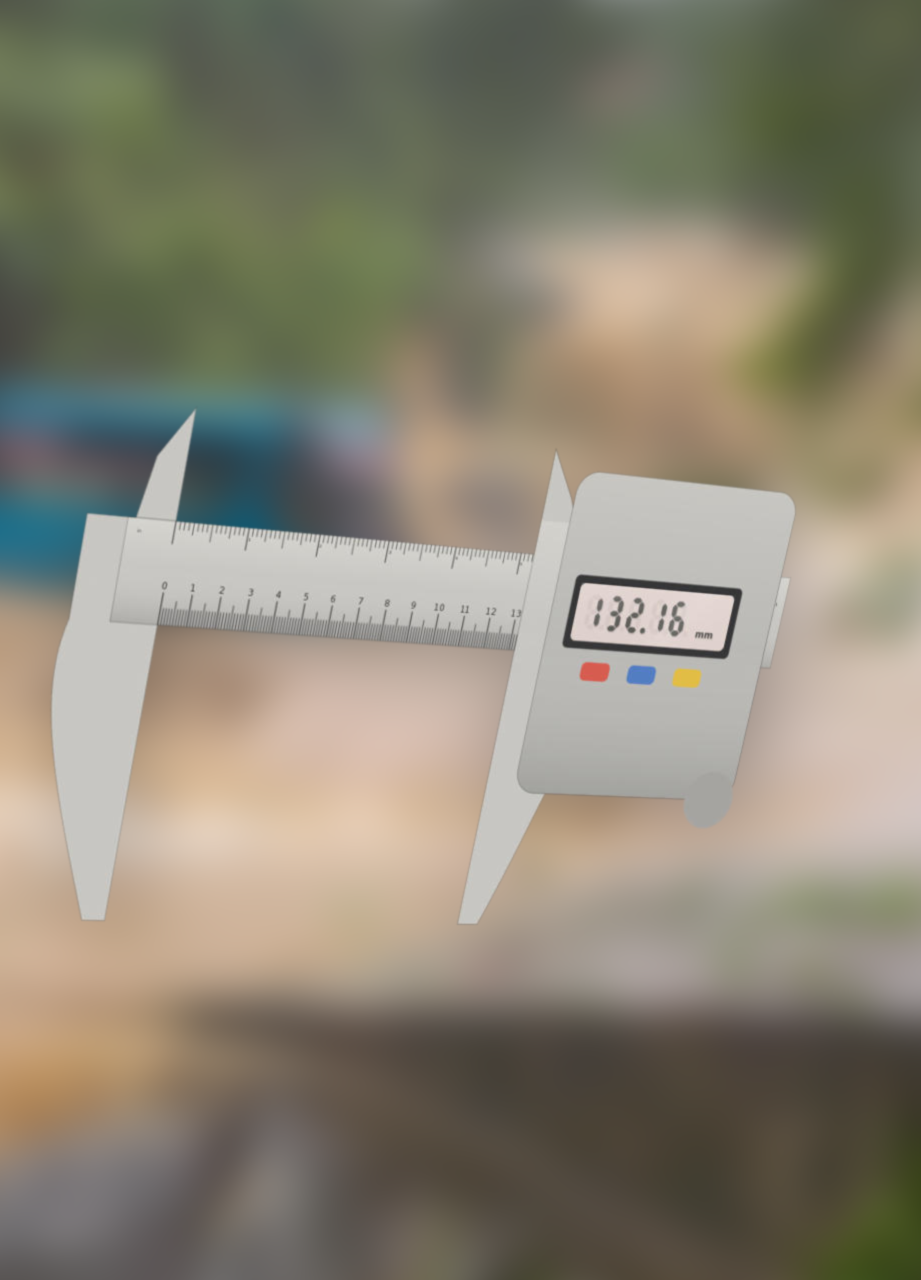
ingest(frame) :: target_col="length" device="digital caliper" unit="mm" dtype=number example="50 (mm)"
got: 132.16 (mm)
